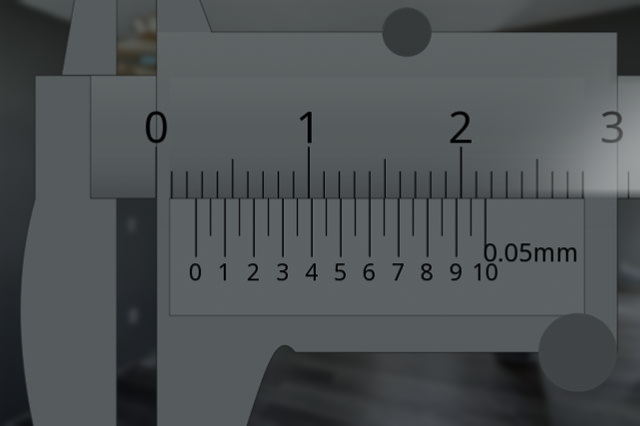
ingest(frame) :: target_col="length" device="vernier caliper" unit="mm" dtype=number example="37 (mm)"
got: 2.6 (mm)
